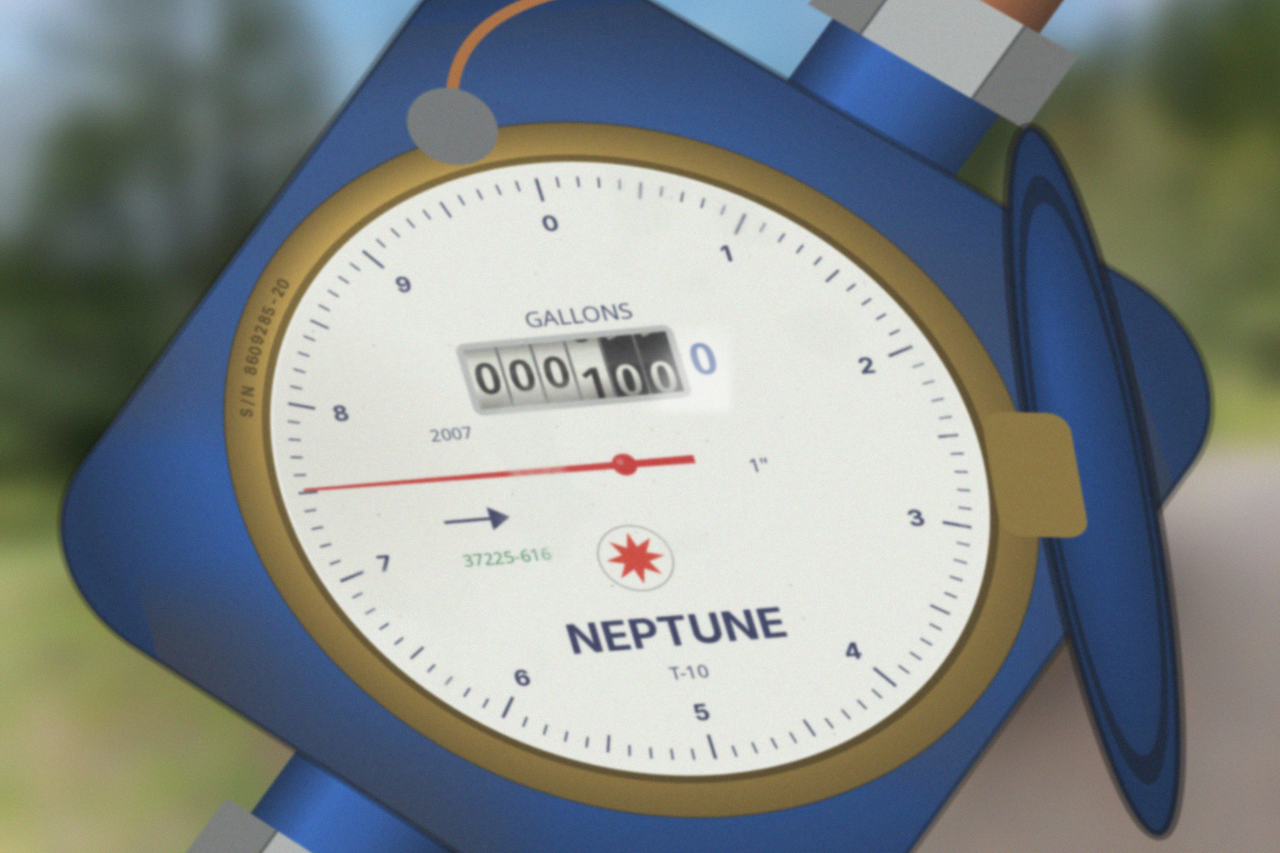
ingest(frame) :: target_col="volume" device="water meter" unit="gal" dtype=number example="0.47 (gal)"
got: 997.5 (gal)
